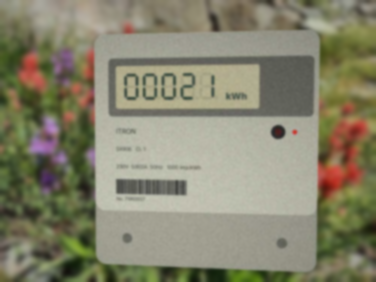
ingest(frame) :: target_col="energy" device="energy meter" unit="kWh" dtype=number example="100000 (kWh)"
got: 21 (kWh)
